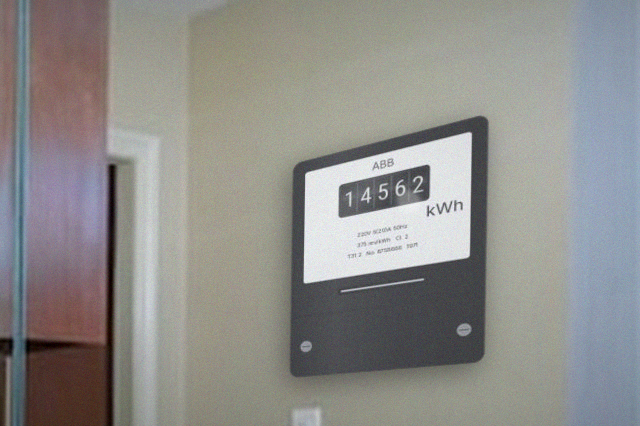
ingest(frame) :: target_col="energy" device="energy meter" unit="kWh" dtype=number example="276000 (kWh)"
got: 14562 (kWh)
